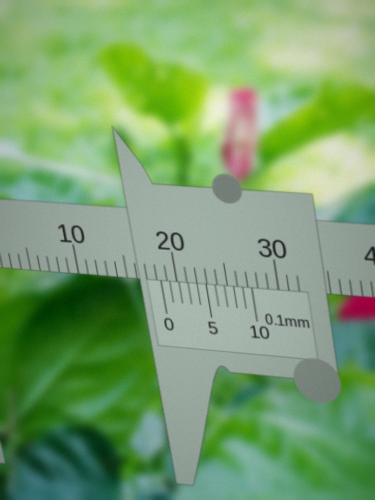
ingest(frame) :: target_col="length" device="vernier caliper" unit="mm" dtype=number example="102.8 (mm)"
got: 18.4 (mm)
